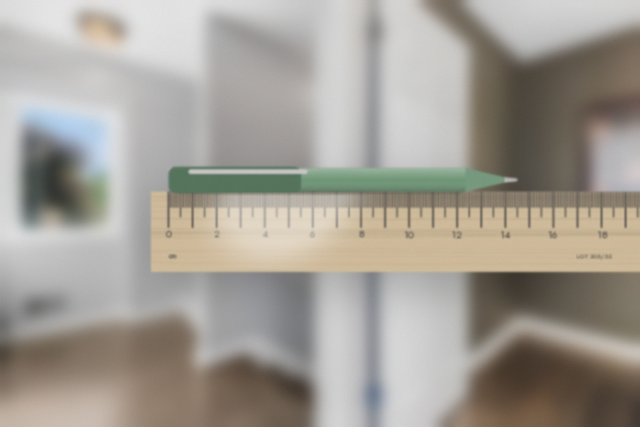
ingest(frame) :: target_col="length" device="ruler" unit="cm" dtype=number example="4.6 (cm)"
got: 14.5 (cm)
